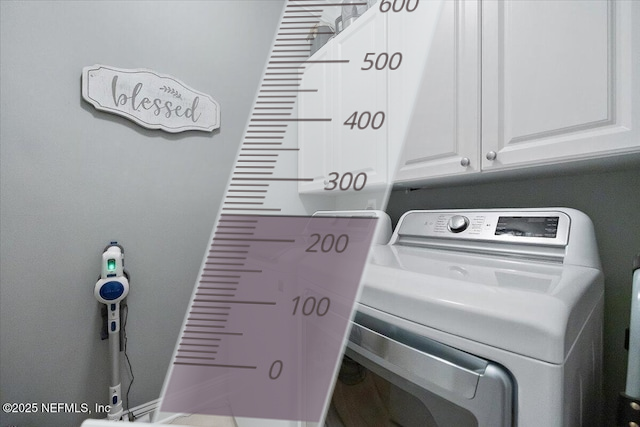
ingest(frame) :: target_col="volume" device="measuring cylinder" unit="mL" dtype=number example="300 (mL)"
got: 240 (mL)
